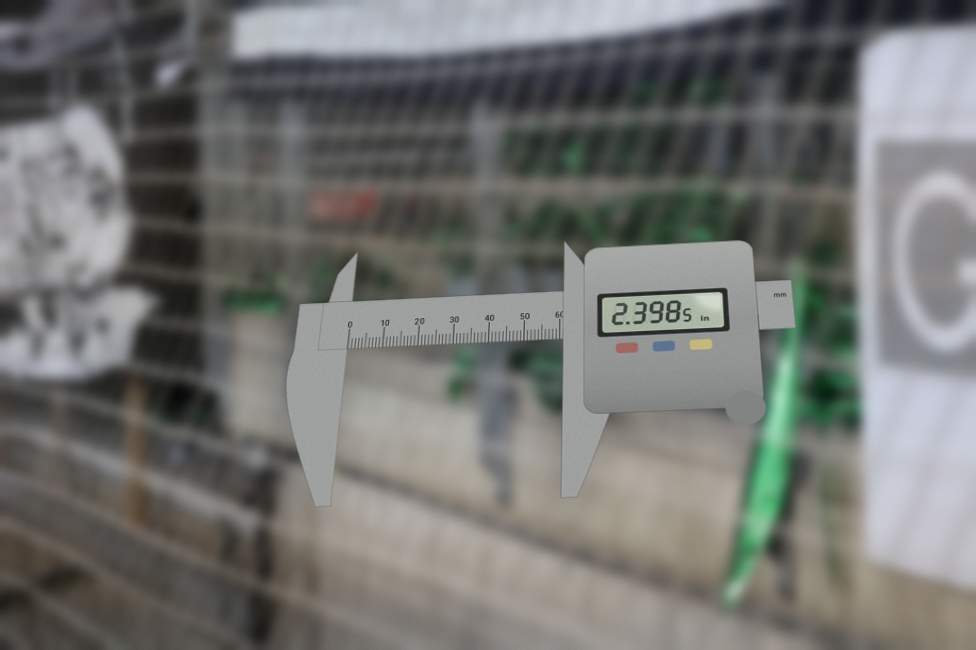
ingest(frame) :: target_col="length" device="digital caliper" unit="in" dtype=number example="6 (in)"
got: 2.3985 (in)
